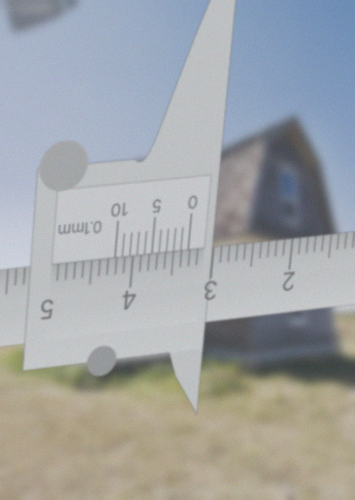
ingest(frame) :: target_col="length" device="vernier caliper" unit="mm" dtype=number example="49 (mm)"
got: 33.2 (mm)
